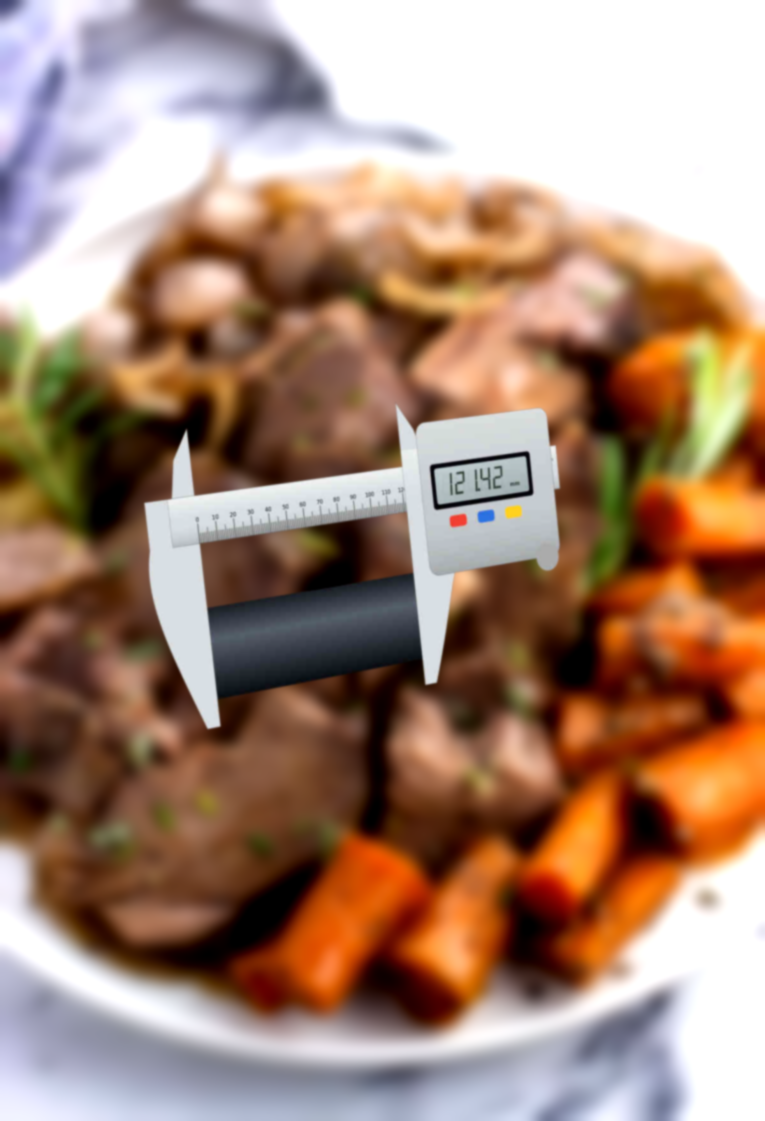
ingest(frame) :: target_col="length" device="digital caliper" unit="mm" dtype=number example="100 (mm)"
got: 121.42 (mm)
